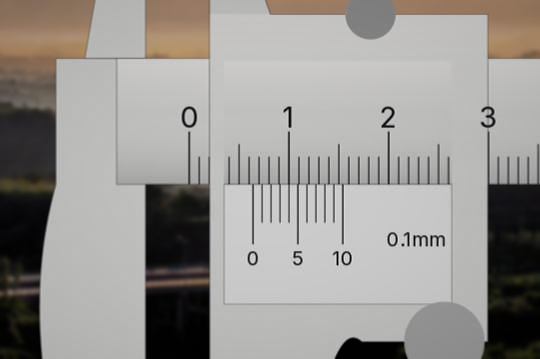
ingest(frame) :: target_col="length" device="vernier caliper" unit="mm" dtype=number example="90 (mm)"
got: 6.4 (mm)
